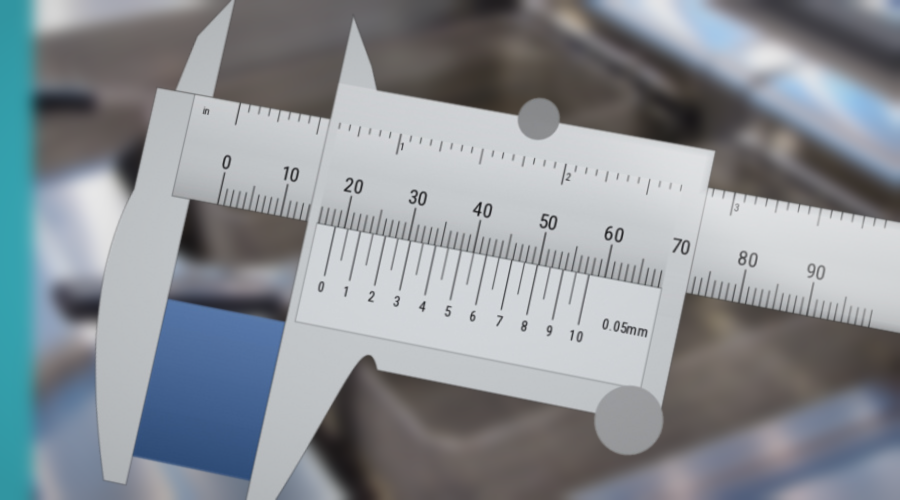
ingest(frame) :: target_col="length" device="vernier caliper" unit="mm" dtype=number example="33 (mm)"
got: 18.6 (mm)
